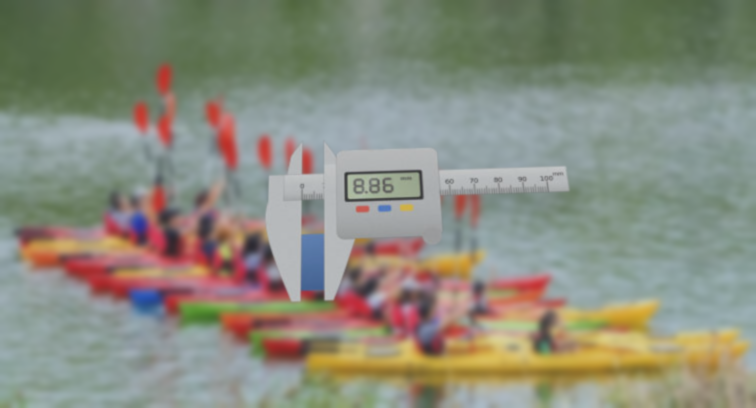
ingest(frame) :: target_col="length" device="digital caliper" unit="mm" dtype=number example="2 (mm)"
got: 8.86 (mm)
